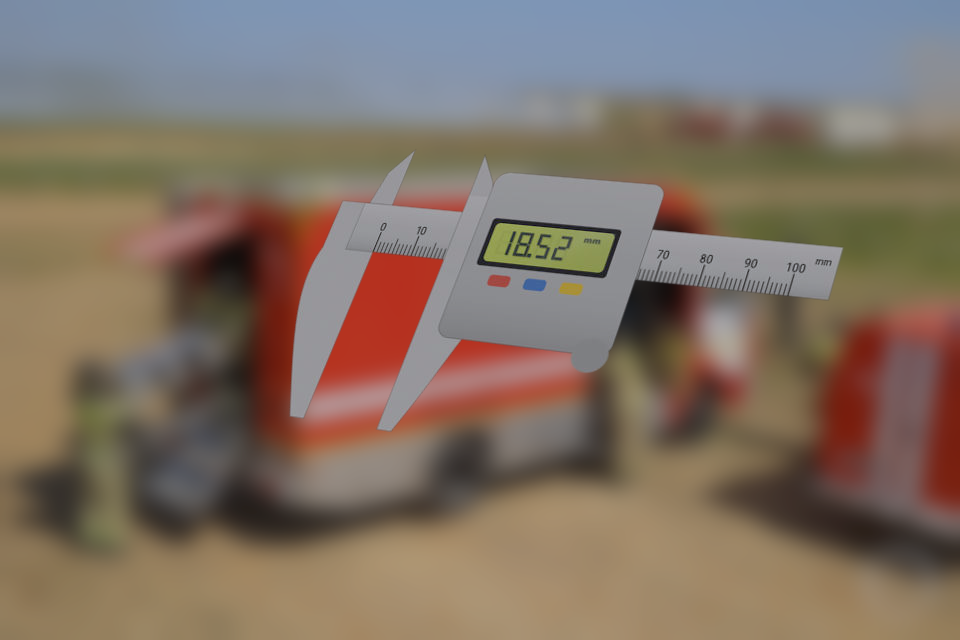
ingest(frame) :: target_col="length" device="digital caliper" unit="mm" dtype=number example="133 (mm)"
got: 18.52 (mm)
